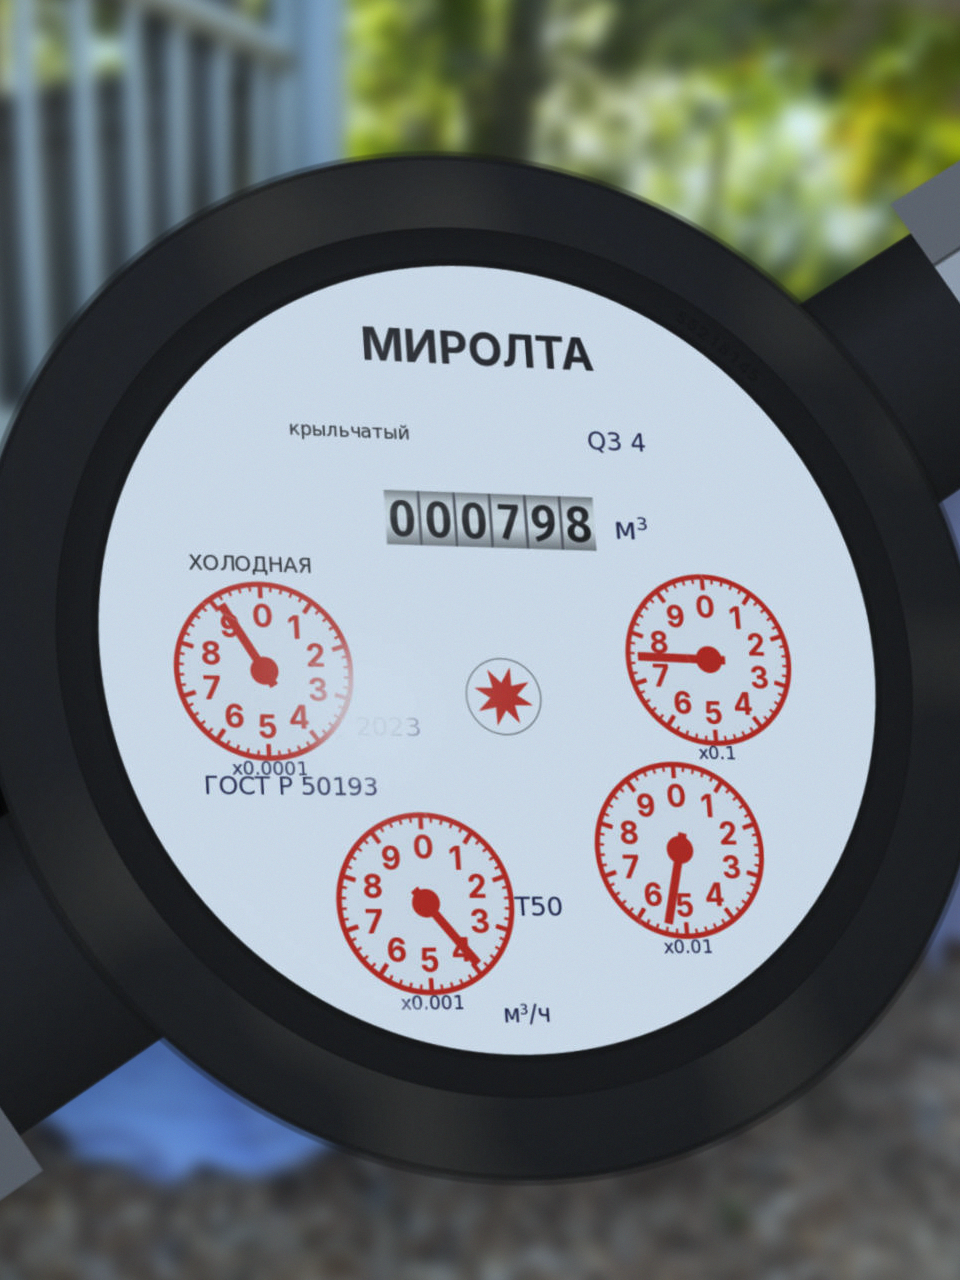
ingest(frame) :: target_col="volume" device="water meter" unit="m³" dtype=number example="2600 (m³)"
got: 798.7539 (m³)
